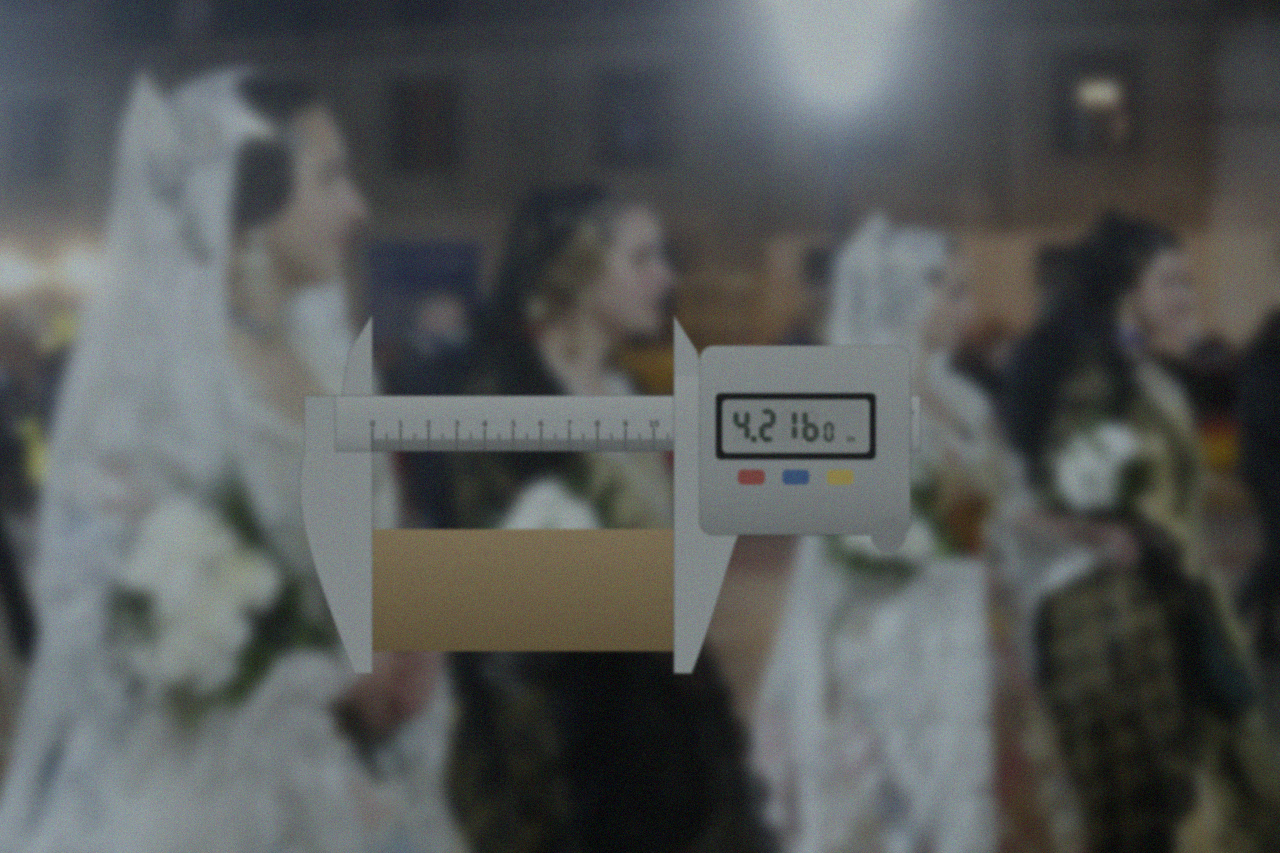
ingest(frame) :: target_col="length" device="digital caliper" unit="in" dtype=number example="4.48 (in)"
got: 4.2160 (in)
